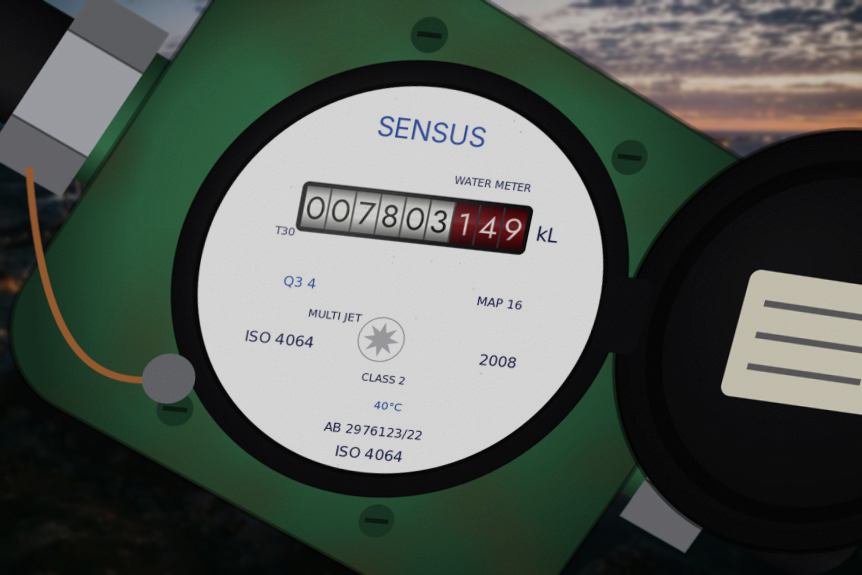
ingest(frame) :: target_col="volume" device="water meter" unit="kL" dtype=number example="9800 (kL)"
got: 7803.149 (kL)
